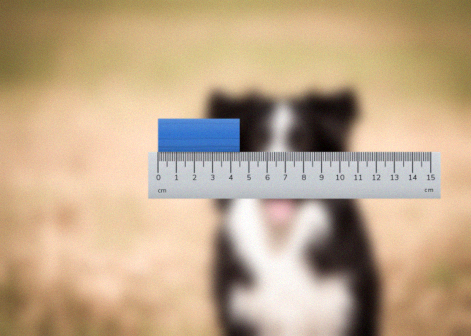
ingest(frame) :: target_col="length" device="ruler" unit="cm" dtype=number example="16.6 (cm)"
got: 4.5 (cm)
